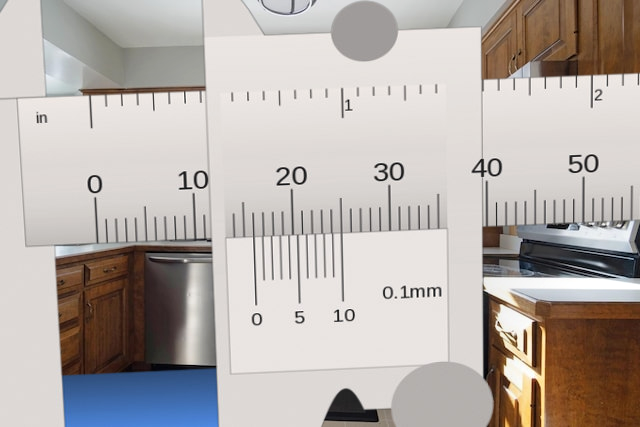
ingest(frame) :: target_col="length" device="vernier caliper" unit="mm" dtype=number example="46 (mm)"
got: 16.0 (mm)
